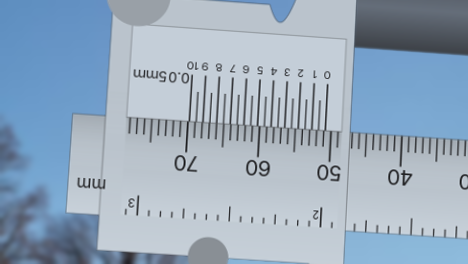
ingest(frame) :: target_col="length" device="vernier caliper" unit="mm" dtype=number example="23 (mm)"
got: 50.8 (mm)
